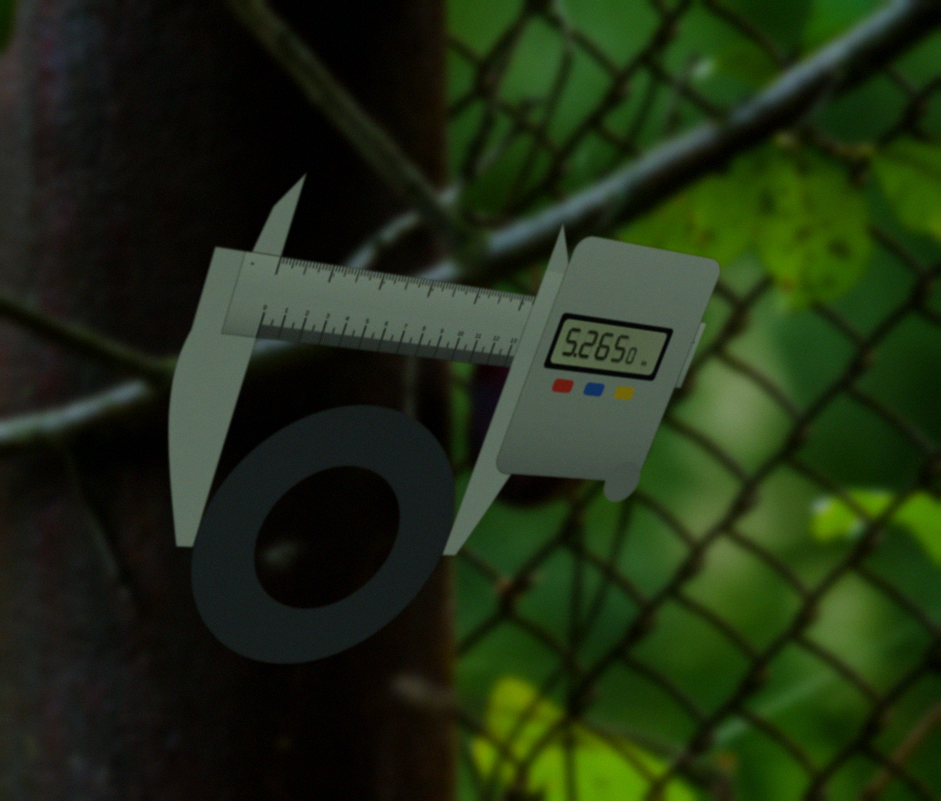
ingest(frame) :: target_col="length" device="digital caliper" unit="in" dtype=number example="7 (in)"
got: 5.2650 (in)
